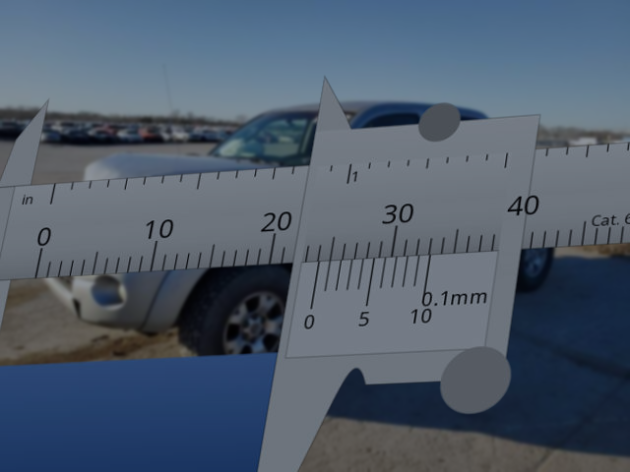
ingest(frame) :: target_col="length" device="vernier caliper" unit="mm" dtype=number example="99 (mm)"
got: 24.1 (mm)
